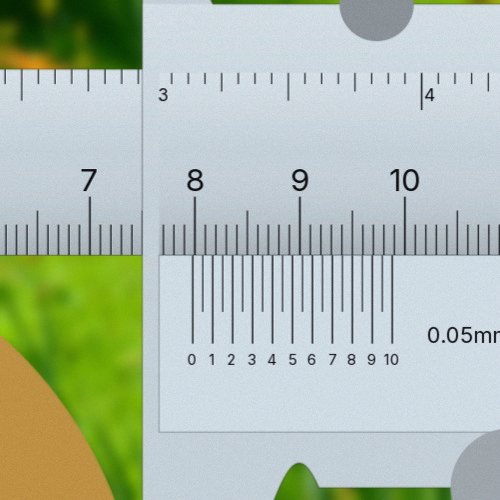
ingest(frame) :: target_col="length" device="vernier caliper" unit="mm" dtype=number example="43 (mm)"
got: 79.8 (mm)
